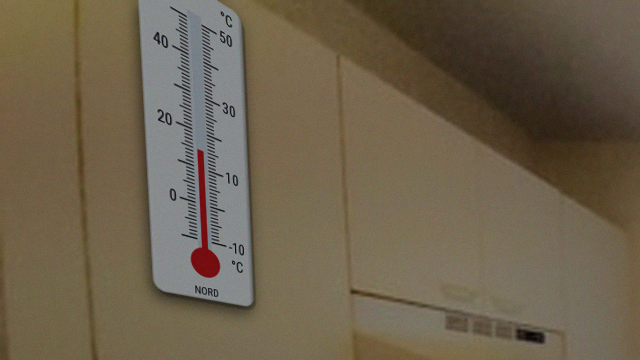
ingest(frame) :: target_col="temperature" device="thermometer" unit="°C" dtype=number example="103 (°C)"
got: 15 (°C)
